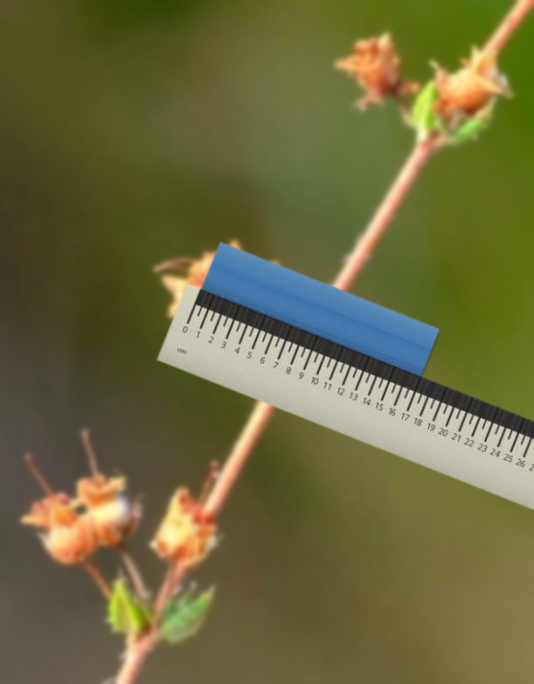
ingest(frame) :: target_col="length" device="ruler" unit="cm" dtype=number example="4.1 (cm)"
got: 17 (cm)
